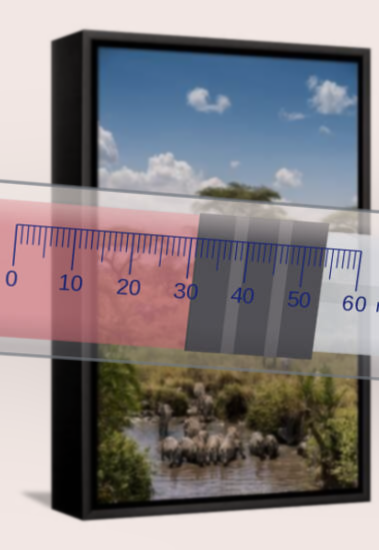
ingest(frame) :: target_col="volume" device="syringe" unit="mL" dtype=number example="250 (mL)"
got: 31 (mL)
